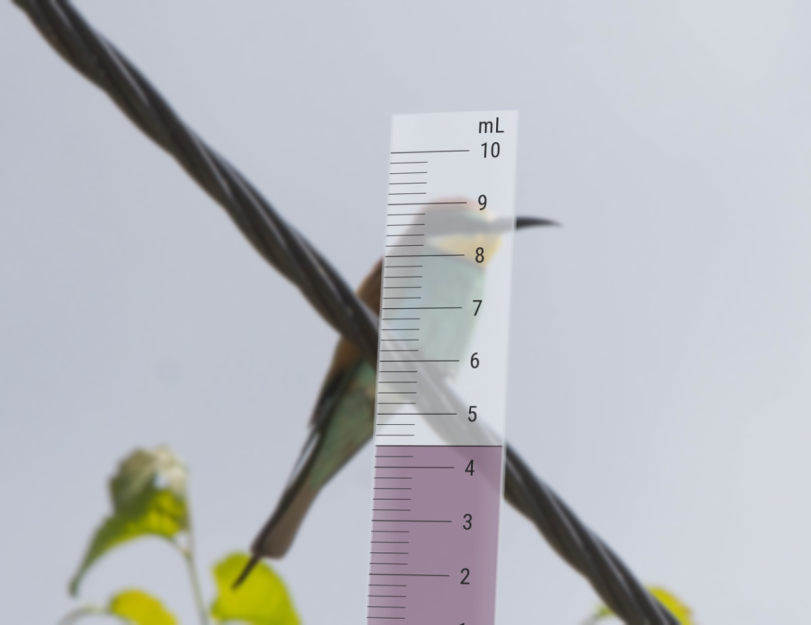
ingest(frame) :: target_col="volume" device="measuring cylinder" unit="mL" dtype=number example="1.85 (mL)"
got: 4.4 (mL)
